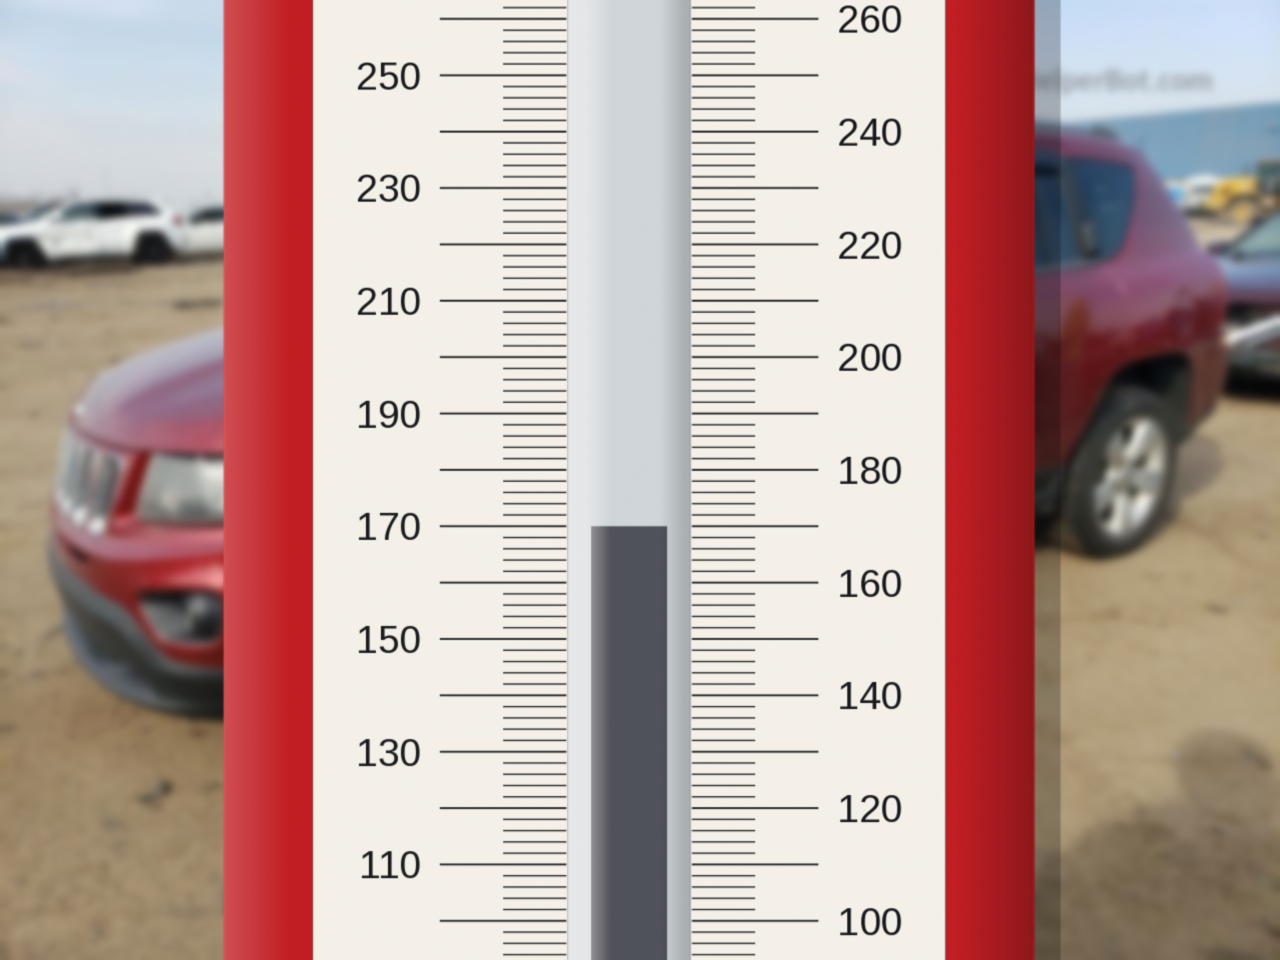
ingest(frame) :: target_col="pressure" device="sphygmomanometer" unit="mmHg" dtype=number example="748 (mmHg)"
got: 170 (mmHg)
